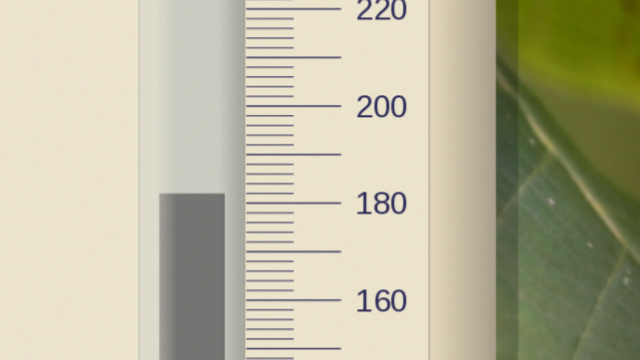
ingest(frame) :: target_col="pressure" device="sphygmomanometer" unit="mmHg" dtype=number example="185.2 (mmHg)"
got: 182 (mmHg)
